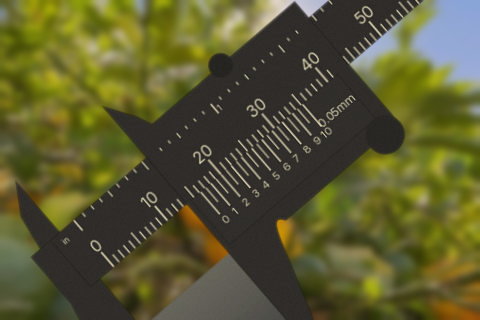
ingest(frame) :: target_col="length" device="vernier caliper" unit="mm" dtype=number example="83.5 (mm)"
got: 16.2 (mm)
